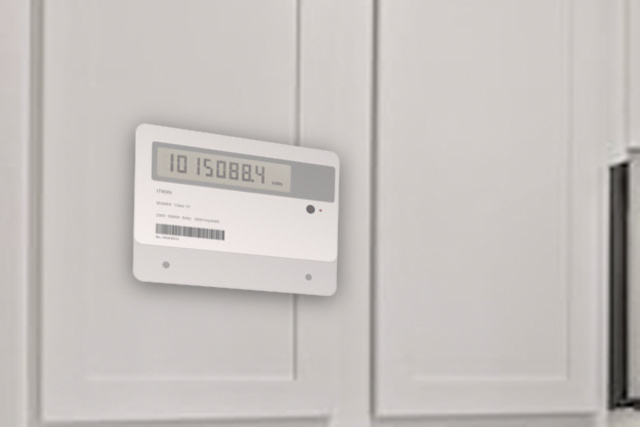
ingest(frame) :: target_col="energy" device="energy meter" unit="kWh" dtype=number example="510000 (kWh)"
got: 1015088.4 (kWh)
